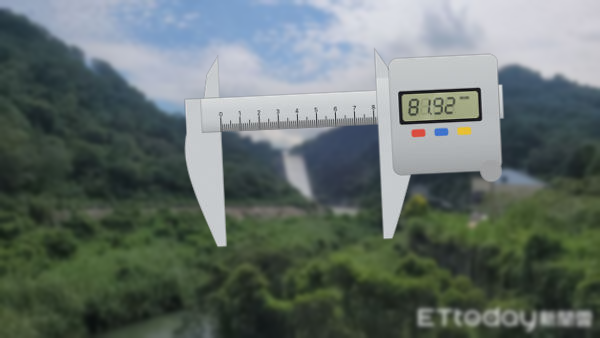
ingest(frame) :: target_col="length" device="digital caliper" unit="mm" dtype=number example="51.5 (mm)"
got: 81.92 (mm)
